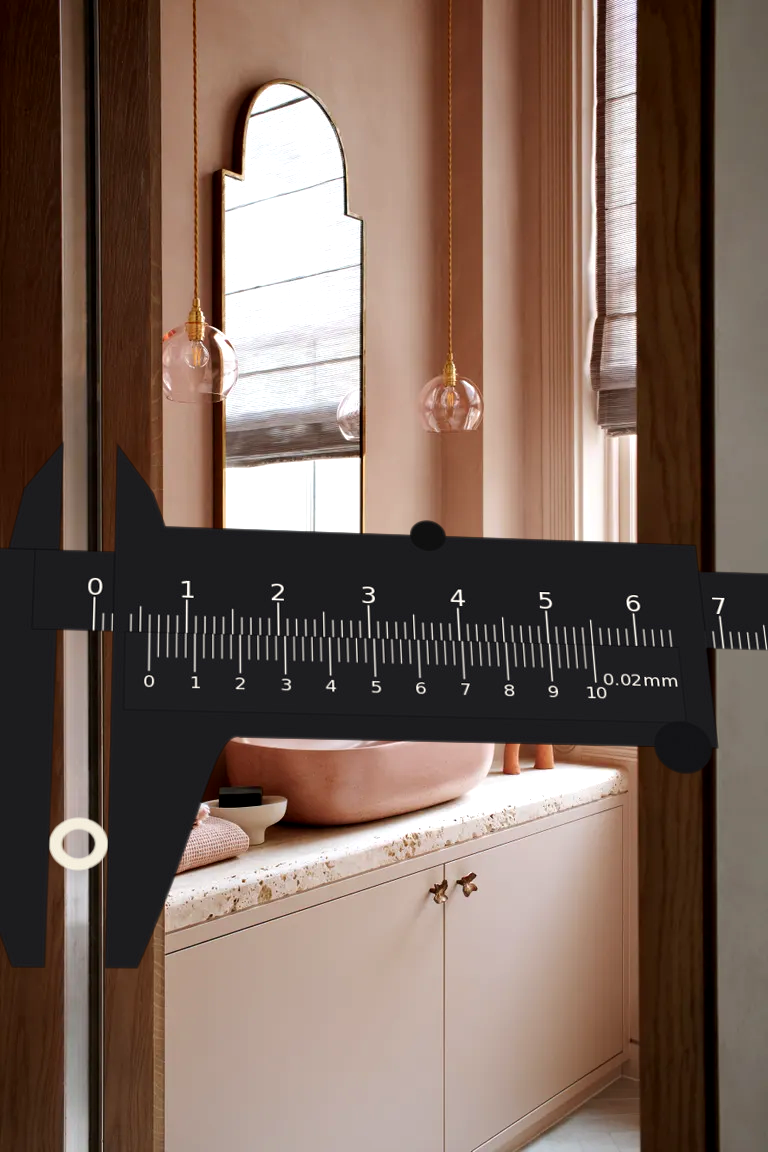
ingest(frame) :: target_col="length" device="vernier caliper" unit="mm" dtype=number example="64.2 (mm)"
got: 6.0 (mm)
